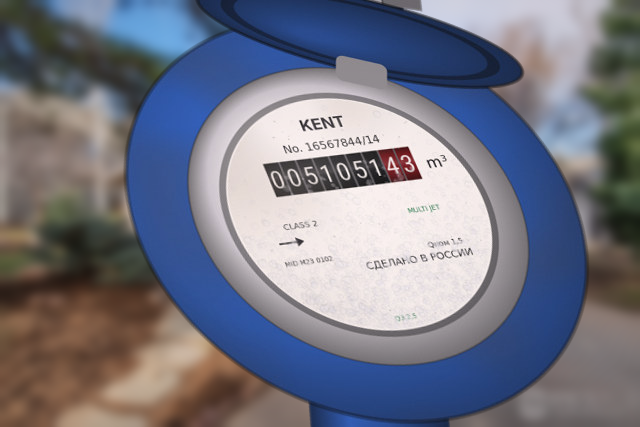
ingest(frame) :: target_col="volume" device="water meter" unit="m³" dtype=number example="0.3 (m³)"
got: 51051.43 (m³)
